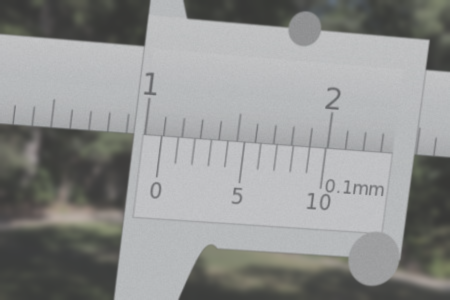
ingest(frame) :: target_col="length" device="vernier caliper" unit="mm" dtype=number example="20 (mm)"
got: 10.9 (mm)
